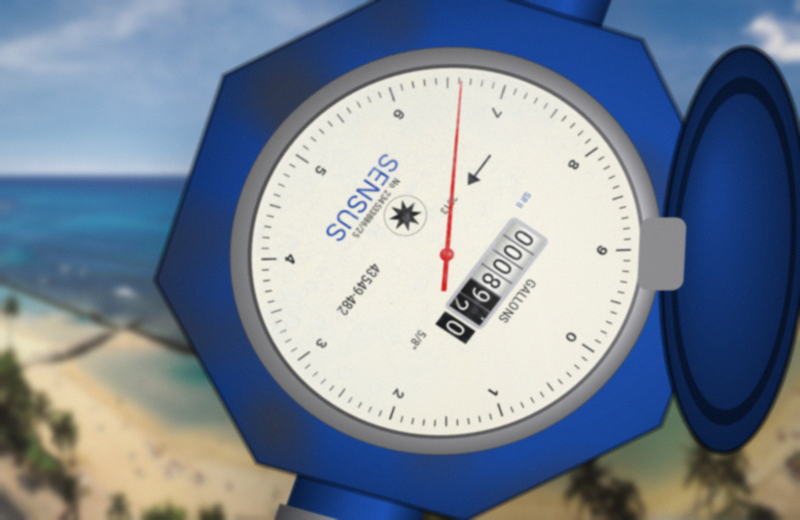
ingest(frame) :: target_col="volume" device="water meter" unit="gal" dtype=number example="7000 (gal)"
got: 8916.6 (gal)
